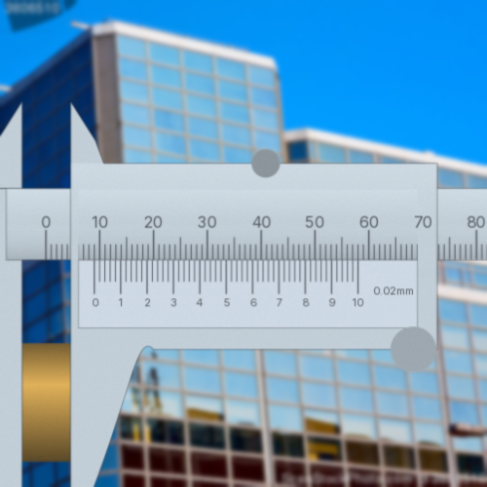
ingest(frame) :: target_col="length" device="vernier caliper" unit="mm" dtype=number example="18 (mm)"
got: 9.0 (mm)
